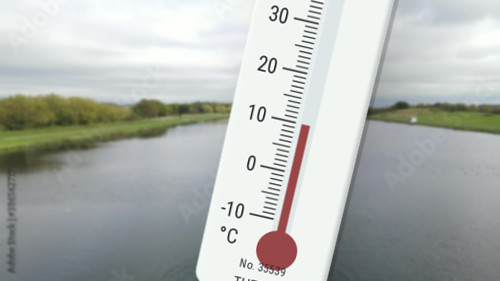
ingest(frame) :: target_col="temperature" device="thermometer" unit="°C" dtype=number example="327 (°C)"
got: 10 (°C)
